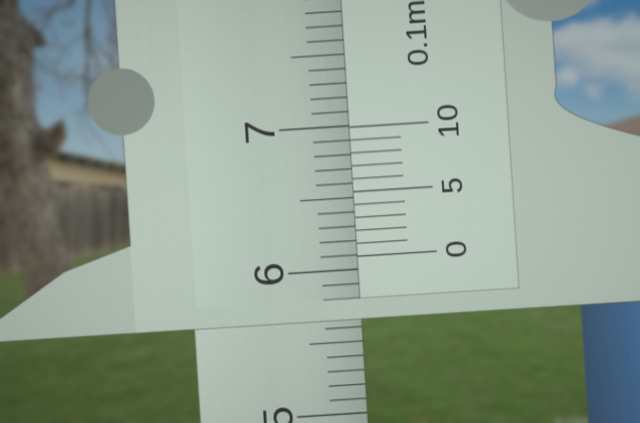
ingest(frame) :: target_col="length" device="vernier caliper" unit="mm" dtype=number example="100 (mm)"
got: 60.9 (mm)
